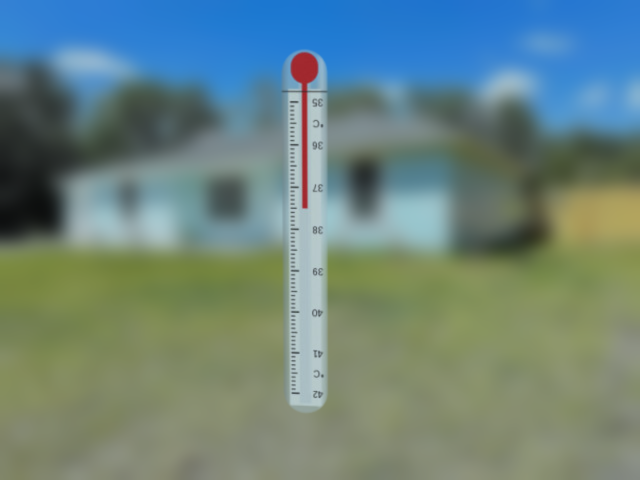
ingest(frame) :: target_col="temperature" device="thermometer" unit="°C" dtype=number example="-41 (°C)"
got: 37.5 (°C)
